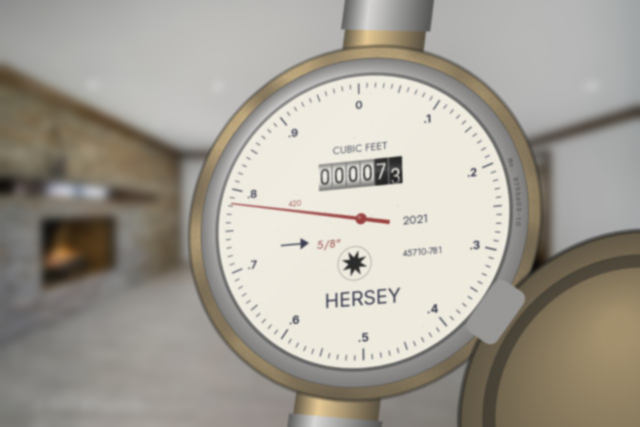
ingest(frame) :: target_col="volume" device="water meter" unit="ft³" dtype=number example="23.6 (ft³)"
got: 72.78 (ft³)
